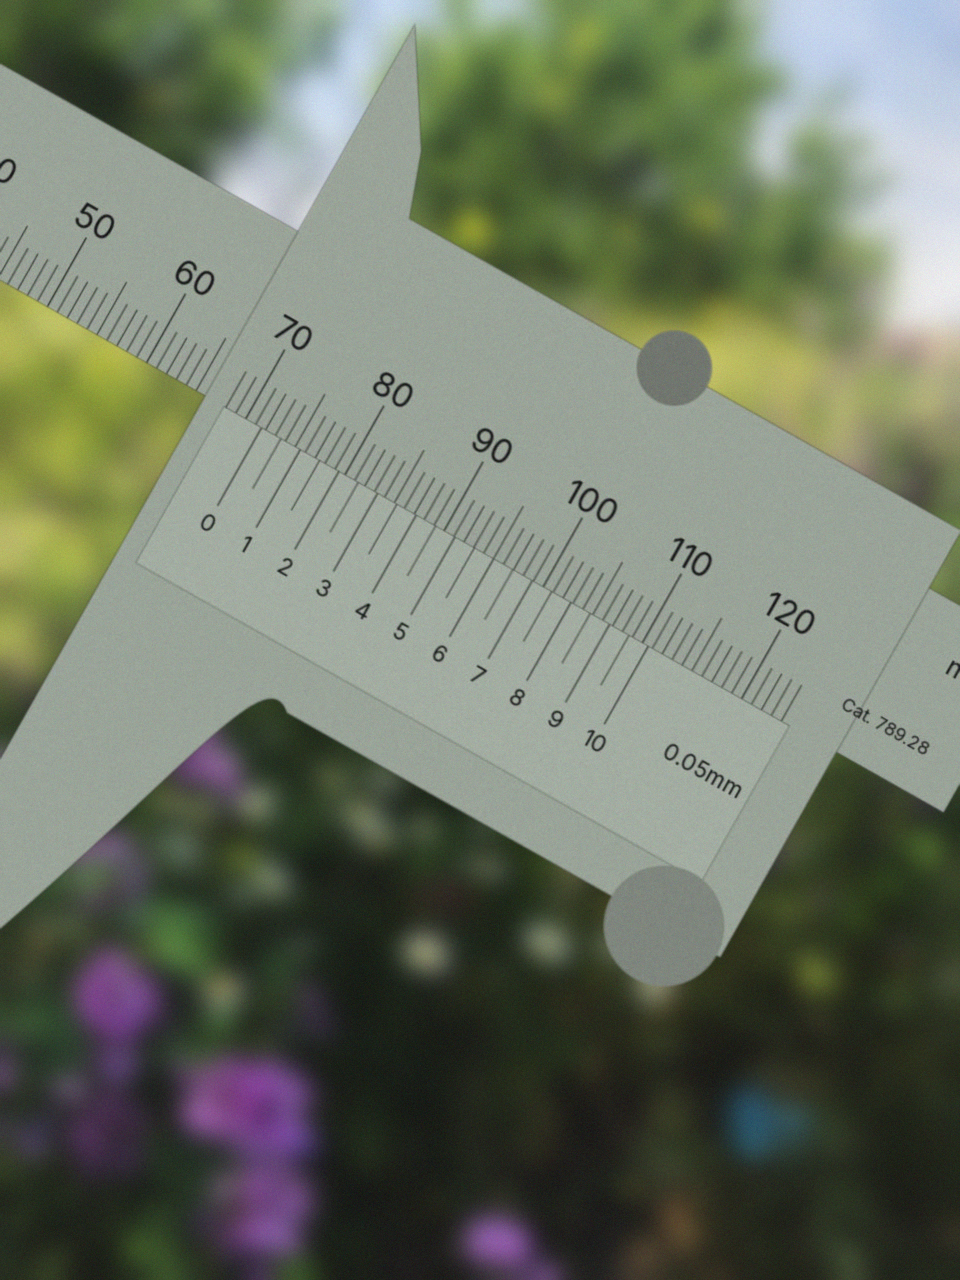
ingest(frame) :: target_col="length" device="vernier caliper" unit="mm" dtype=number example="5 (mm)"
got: 71.6 (mm)
